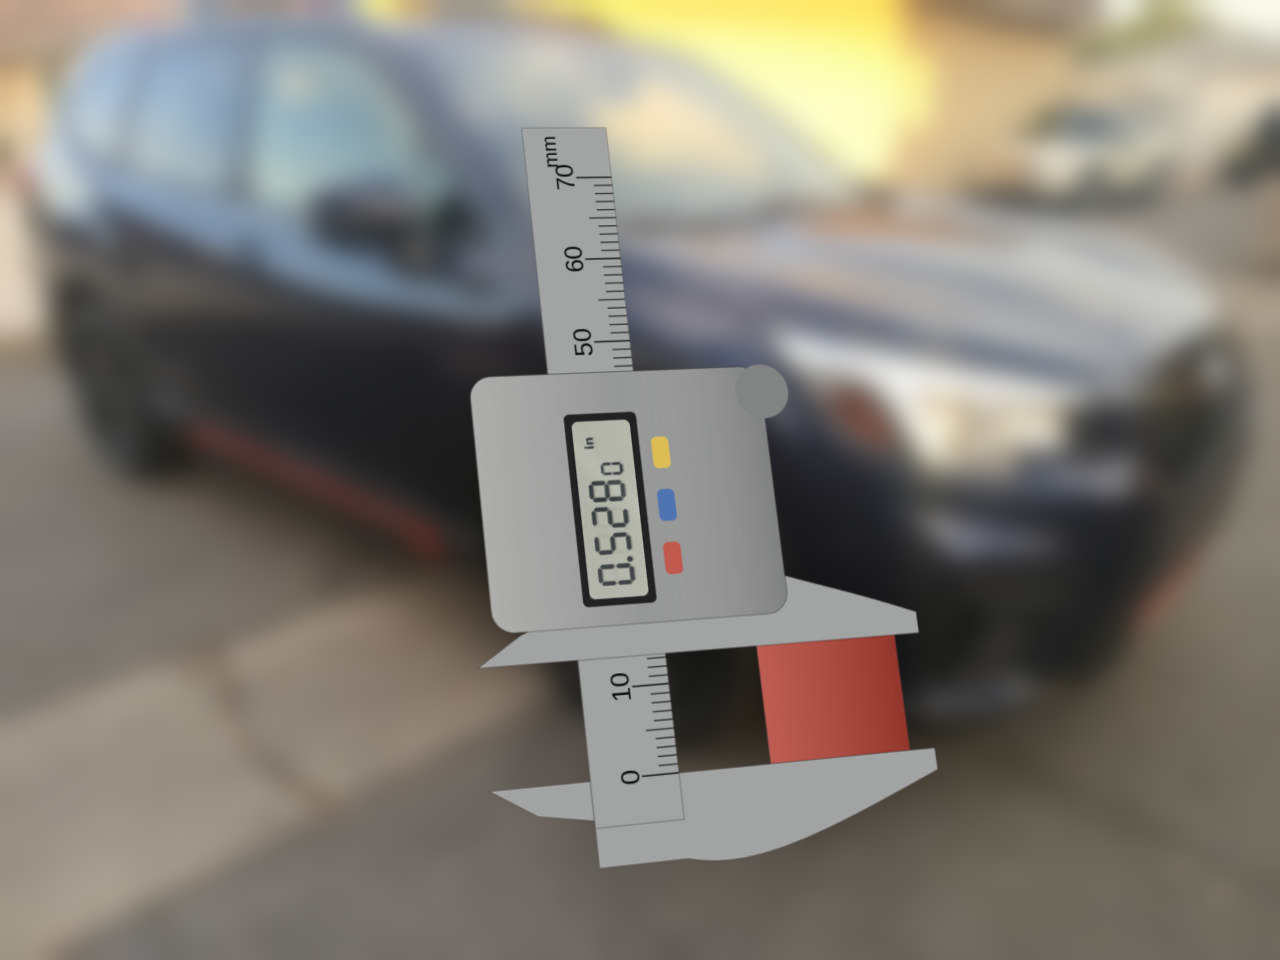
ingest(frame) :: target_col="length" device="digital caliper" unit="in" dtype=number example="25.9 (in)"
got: 0.5280 (in)
